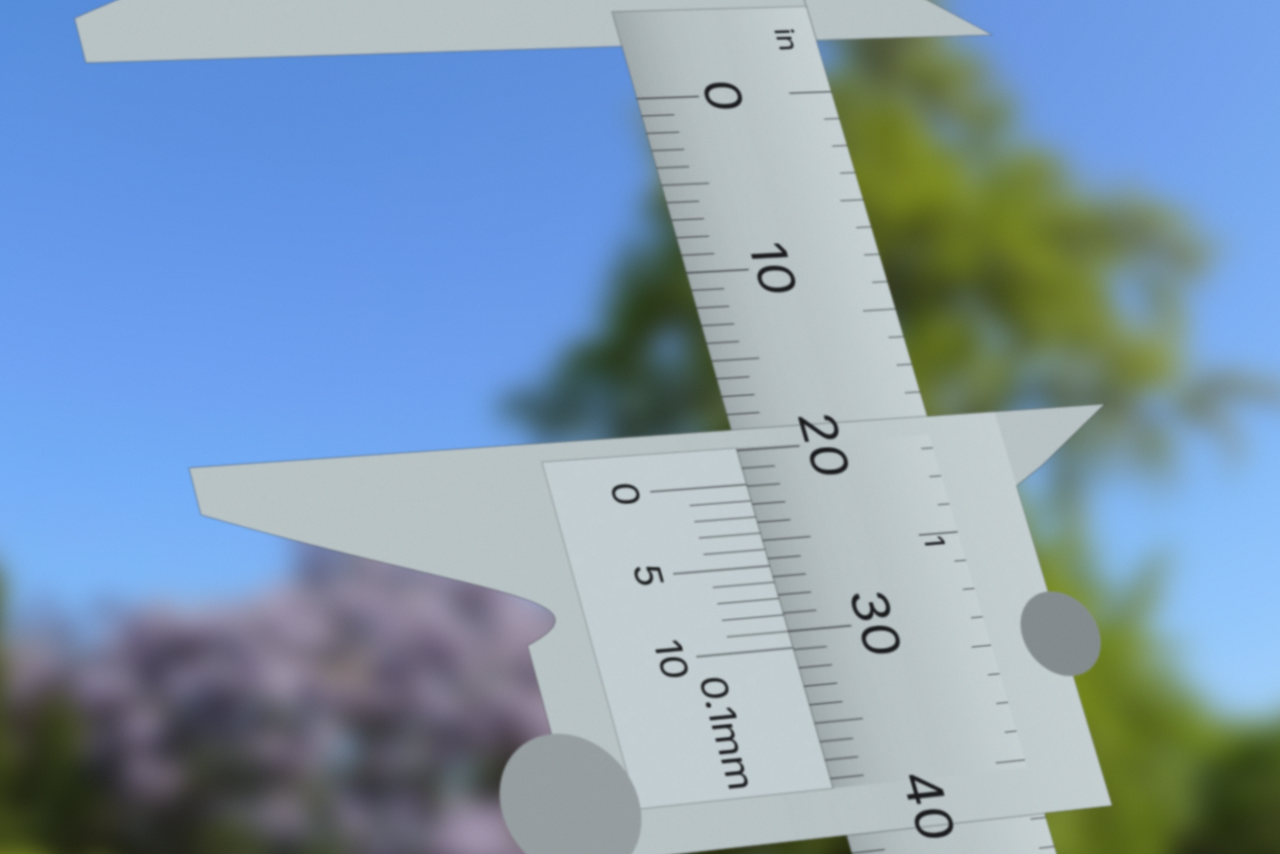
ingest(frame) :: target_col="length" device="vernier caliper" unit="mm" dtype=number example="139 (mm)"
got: 21.9 (mm)
